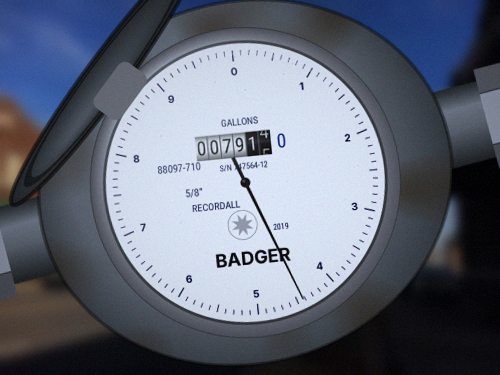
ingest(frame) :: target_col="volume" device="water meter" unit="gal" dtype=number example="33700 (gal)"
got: 79144.4 (gal)
